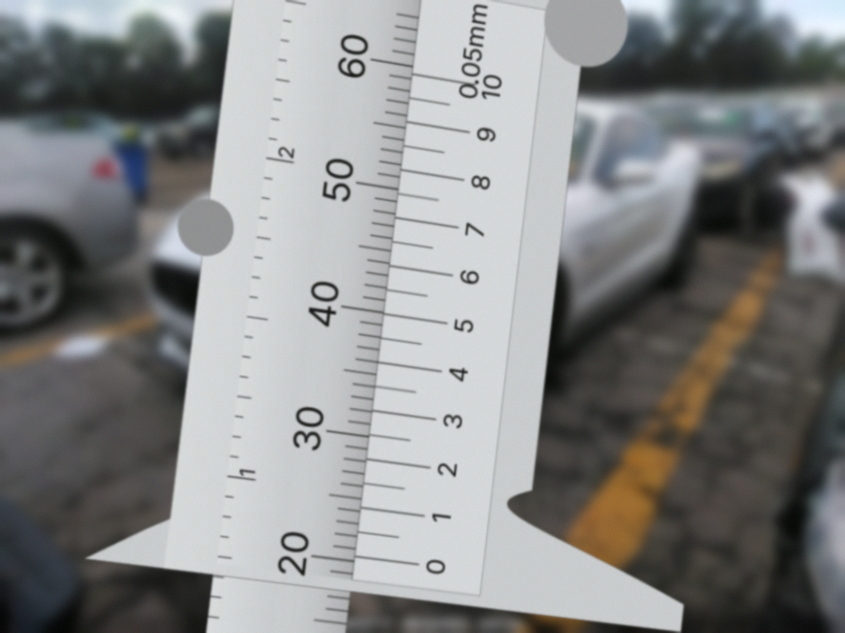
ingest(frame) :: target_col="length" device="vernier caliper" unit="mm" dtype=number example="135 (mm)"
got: 20.4 (mm)
